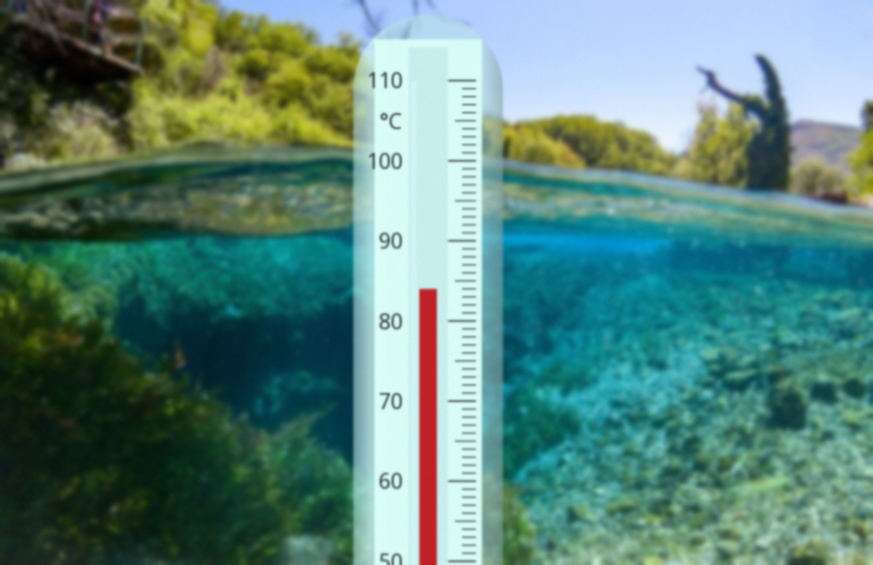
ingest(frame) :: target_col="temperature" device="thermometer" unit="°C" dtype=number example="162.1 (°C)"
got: 84 (°C)
